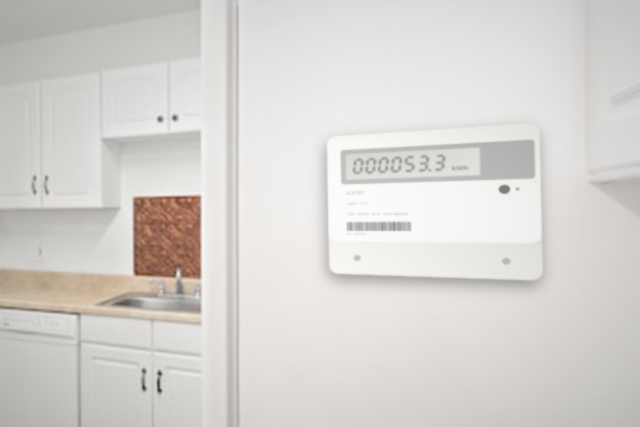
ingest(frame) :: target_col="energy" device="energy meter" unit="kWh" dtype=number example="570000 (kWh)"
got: 53.3 (kWh)
